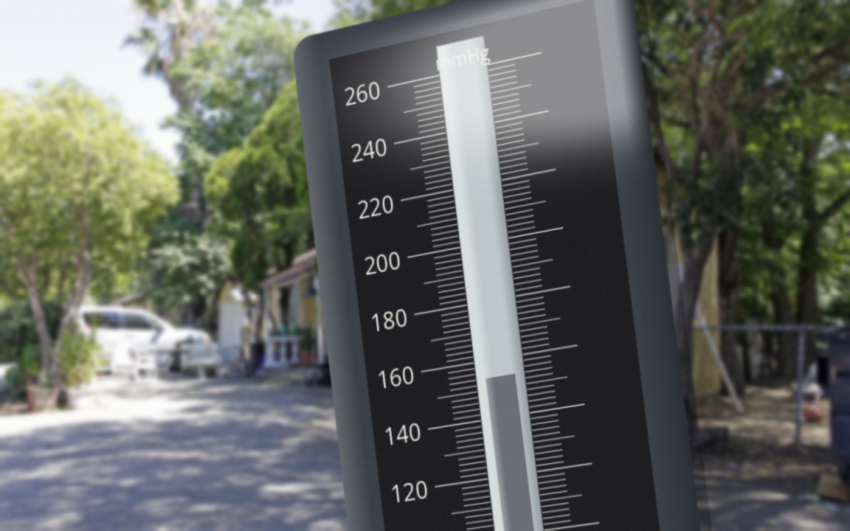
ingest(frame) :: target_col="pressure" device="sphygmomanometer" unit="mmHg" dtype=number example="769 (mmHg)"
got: 154 (mmHg)
